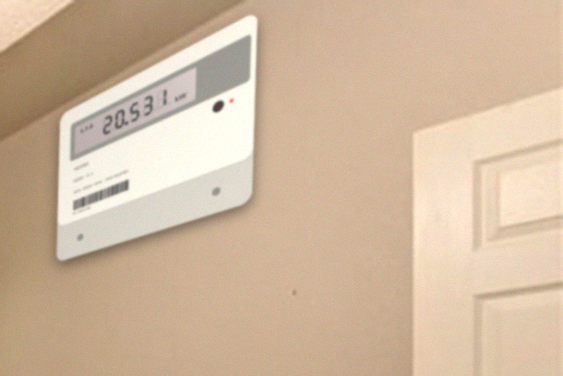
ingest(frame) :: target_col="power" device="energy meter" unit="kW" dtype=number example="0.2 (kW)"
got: 20.531 (kW)
